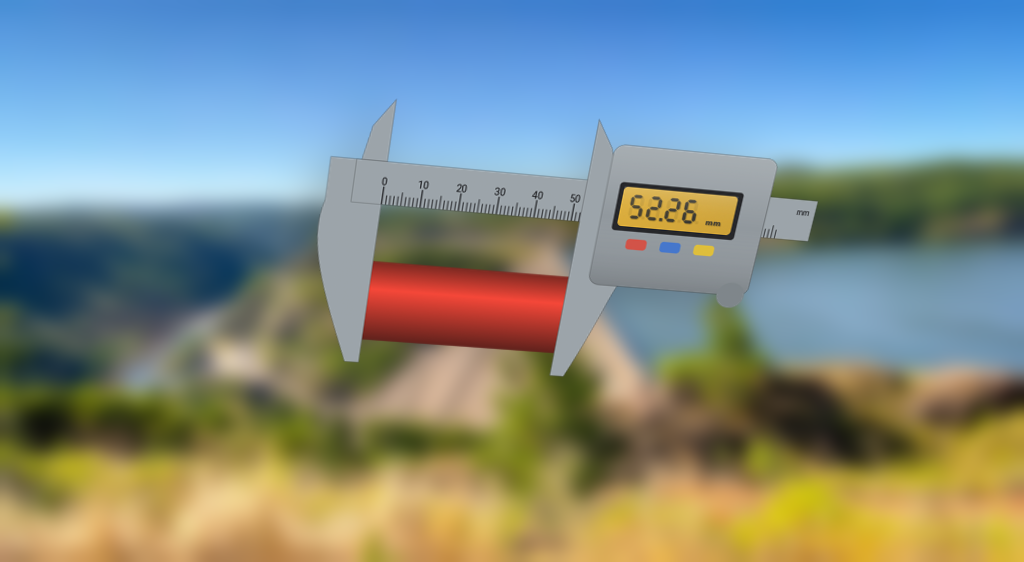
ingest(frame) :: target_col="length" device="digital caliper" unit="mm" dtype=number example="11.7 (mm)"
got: 52.26 (mm)
